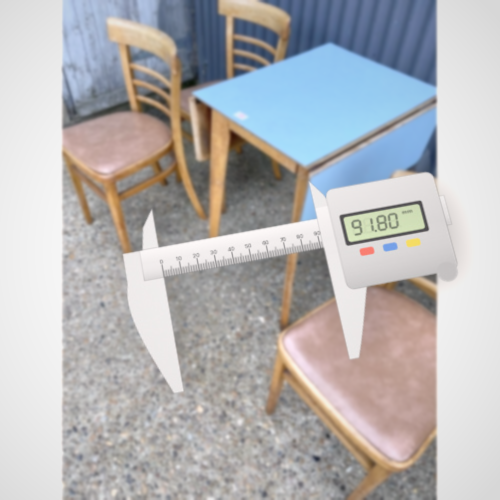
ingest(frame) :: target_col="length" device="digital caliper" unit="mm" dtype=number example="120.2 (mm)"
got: 91.80 (mm)
